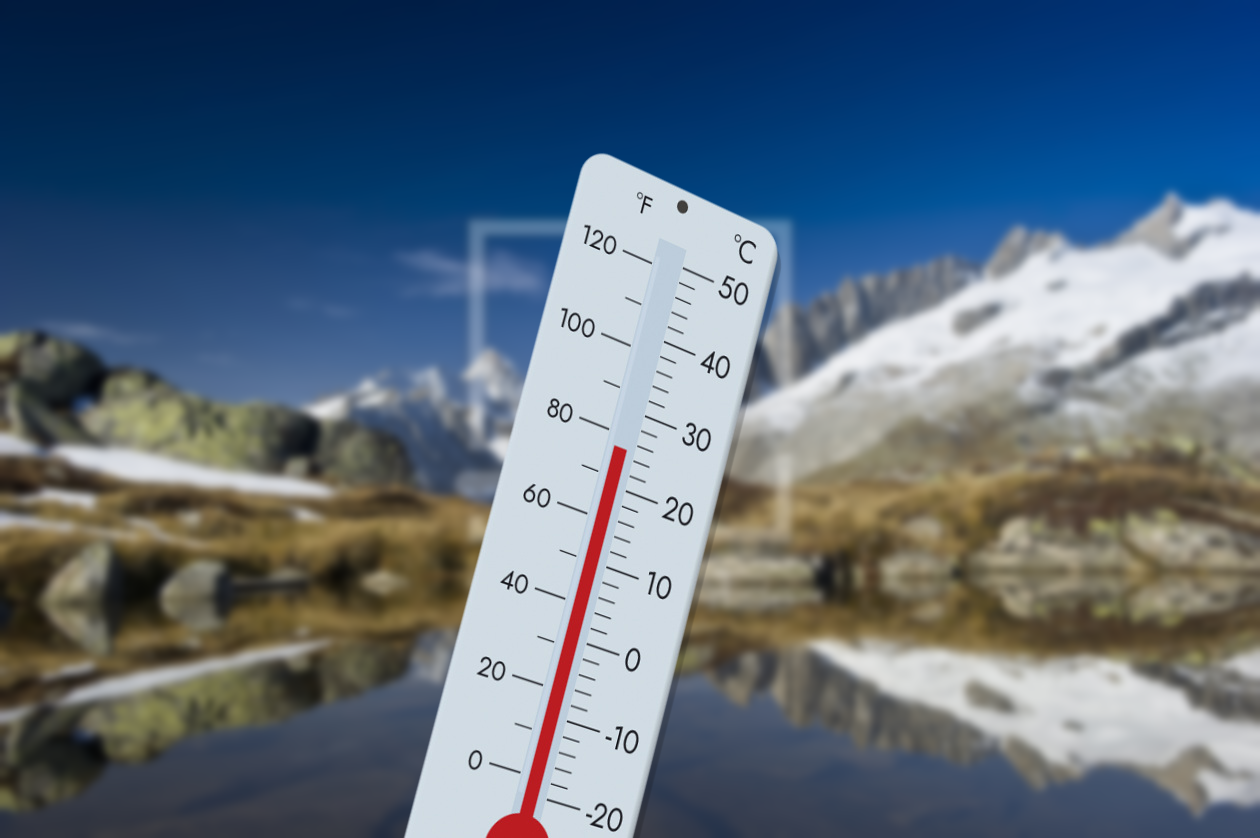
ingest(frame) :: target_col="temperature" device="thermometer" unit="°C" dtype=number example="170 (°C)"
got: 25 (°C)
